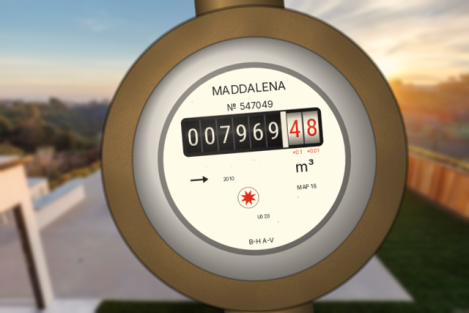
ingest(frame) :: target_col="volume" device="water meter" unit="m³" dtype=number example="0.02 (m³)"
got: 7969.48 (m³)
